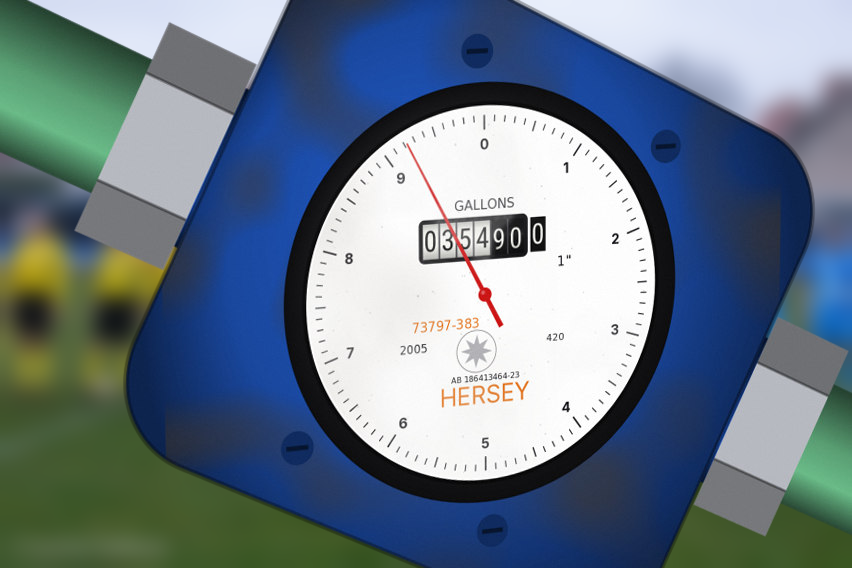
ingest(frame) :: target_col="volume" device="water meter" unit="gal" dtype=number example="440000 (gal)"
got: 354899.2 (gal)
